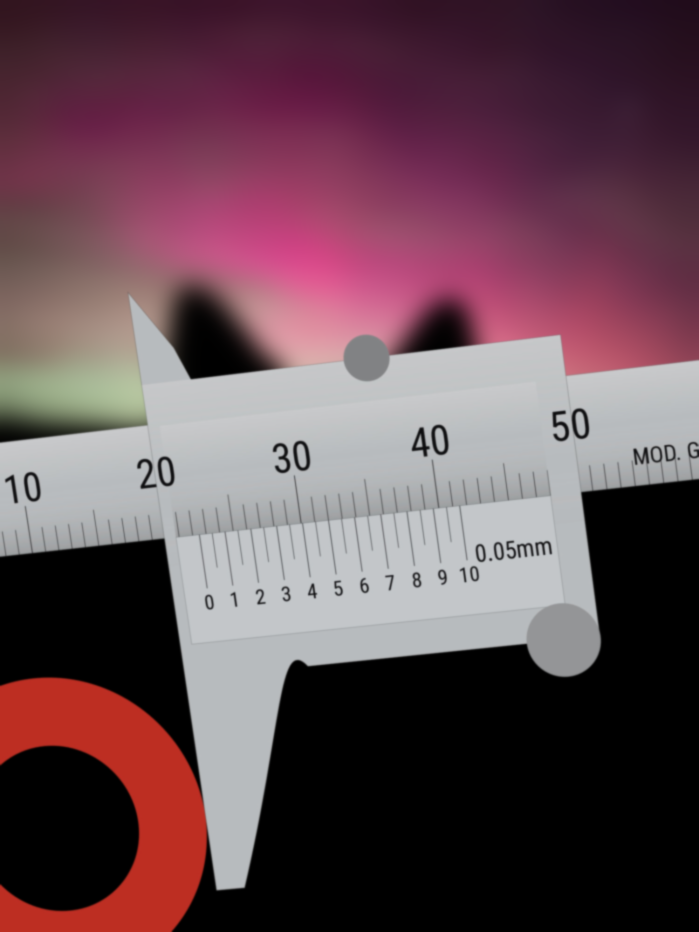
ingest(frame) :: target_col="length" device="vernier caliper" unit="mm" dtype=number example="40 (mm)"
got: 22.5 (mm)
